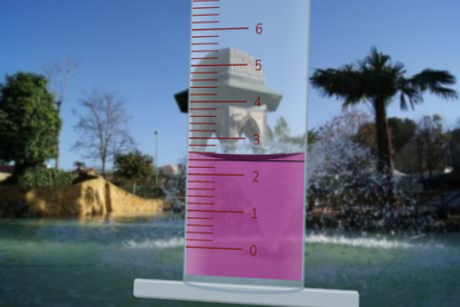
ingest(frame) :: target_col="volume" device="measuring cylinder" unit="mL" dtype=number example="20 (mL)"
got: 2.4 (mL)
